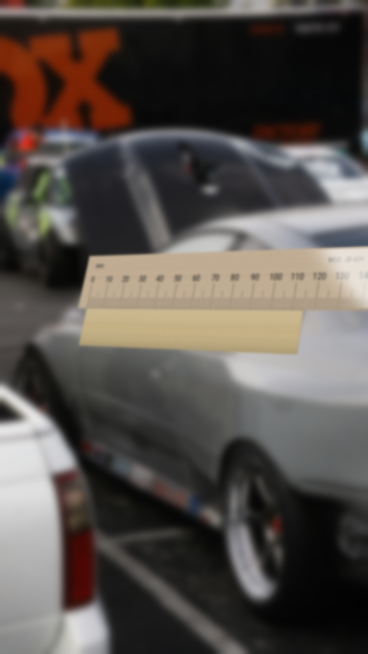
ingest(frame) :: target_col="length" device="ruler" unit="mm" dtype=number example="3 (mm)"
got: 115 (mm)
